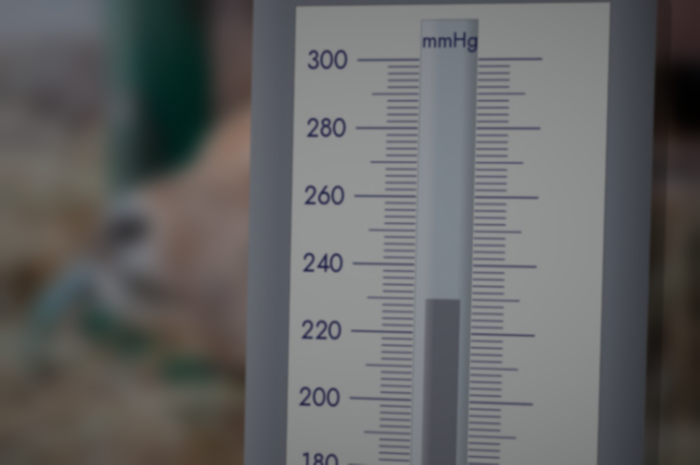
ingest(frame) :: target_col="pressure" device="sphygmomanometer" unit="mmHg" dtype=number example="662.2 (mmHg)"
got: 230 (mmHg)
